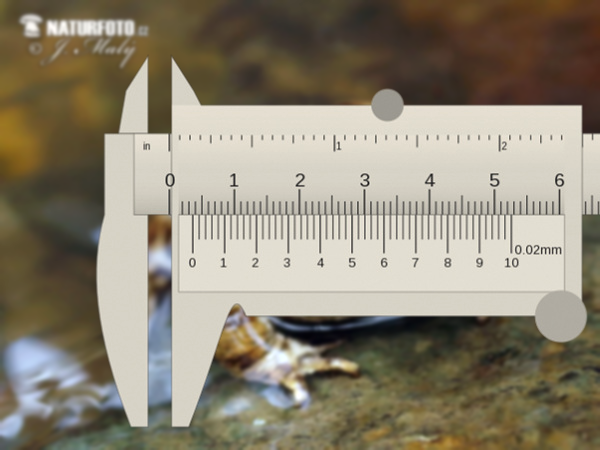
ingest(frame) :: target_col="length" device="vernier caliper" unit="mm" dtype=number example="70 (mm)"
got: 3.6 (mm)
